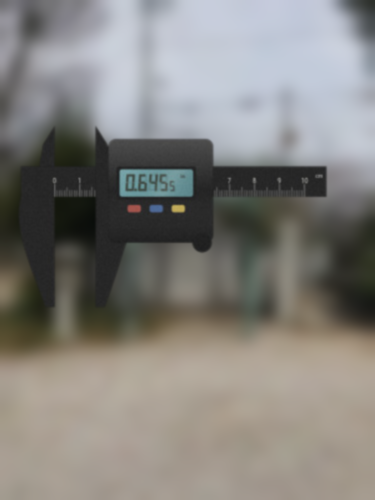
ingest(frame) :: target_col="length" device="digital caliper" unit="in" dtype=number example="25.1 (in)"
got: 0.6455 (in)
